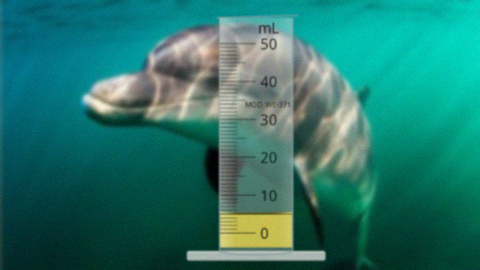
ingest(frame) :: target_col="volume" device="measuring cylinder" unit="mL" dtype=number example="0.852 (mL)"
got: 5 (mL)
